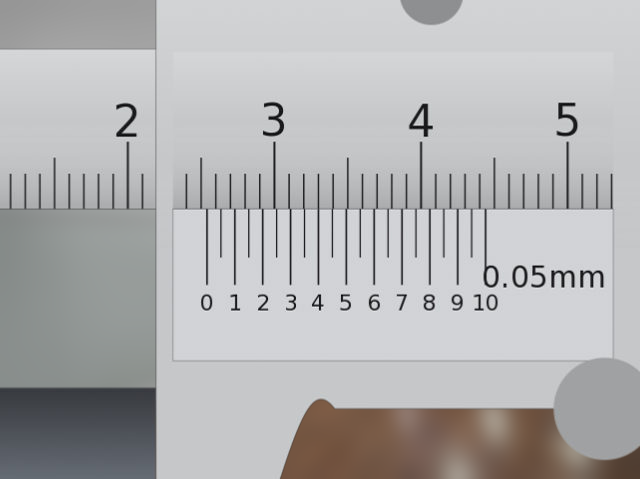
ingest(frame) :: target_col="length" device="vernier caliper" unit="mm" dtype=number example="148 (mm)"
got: 25.4 (mm)
